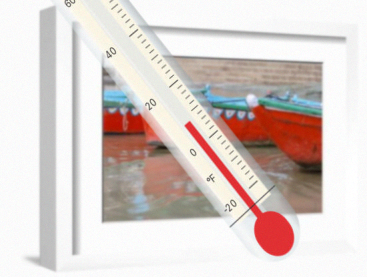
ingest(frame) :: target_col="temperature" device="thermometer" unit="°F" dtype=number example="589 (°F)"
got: 8 (°F)
